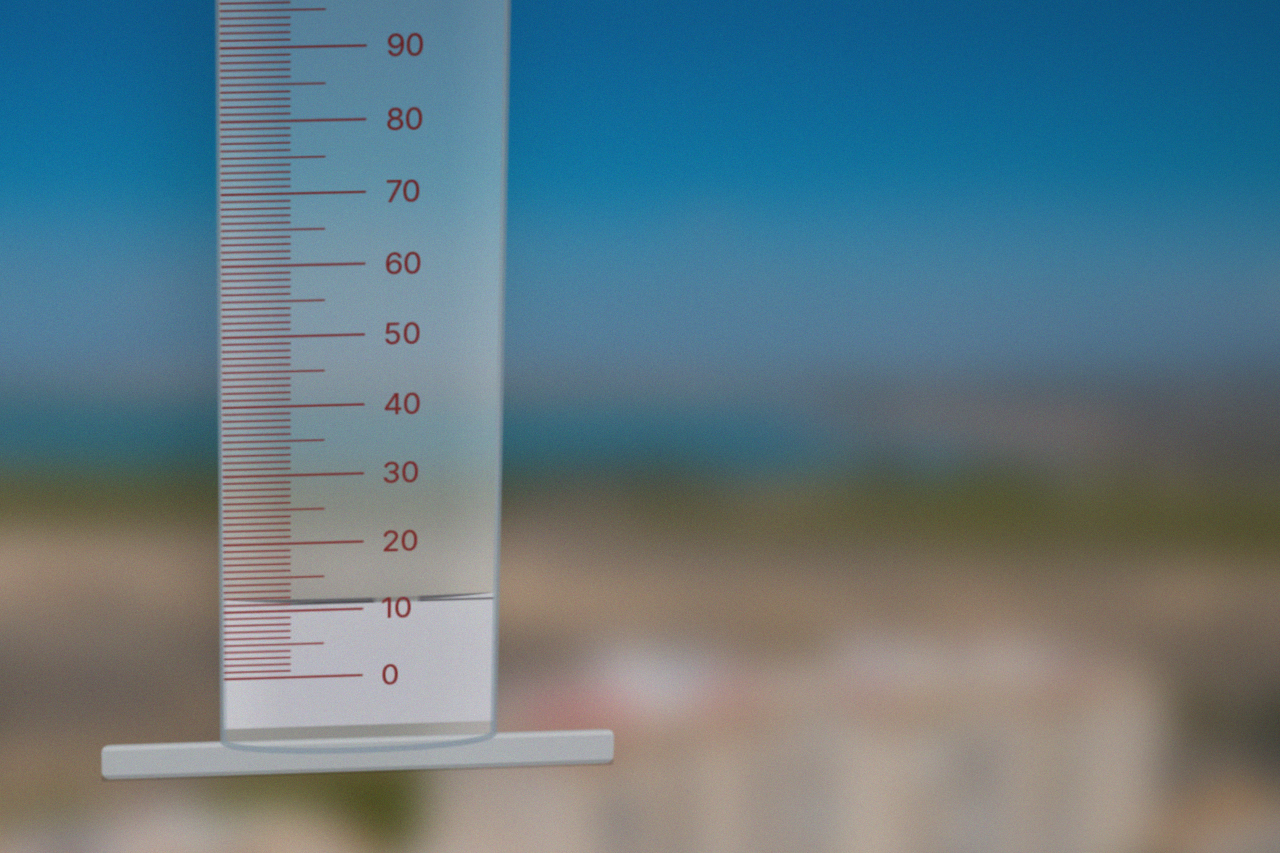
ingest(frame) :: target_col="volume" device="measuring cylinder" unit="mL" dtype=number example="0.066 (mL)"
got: 11 (mL)
